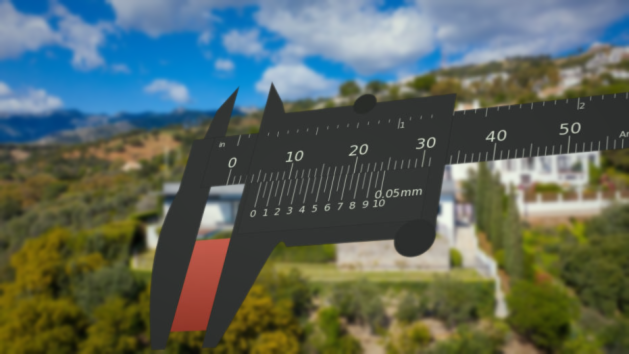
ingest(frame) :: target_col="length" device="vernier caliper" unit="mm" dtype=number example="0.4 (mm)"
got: 5.6 (mm)
